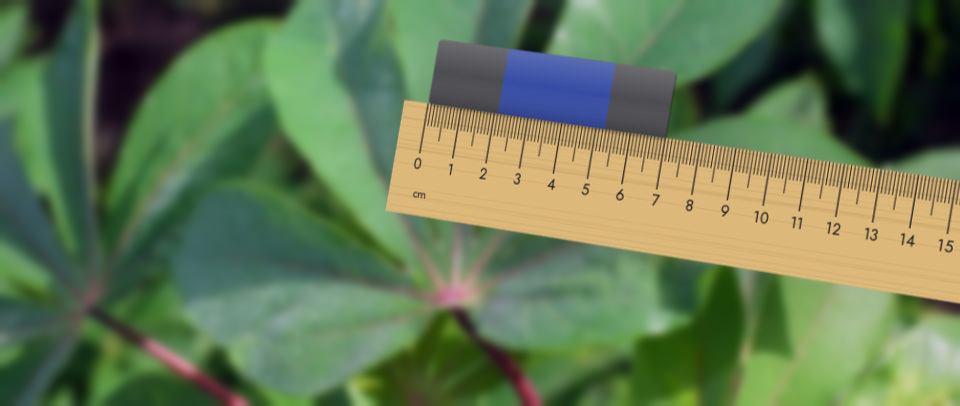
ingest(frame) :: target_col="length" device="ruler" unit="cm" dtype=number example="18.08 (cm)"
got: 7 (cm)
